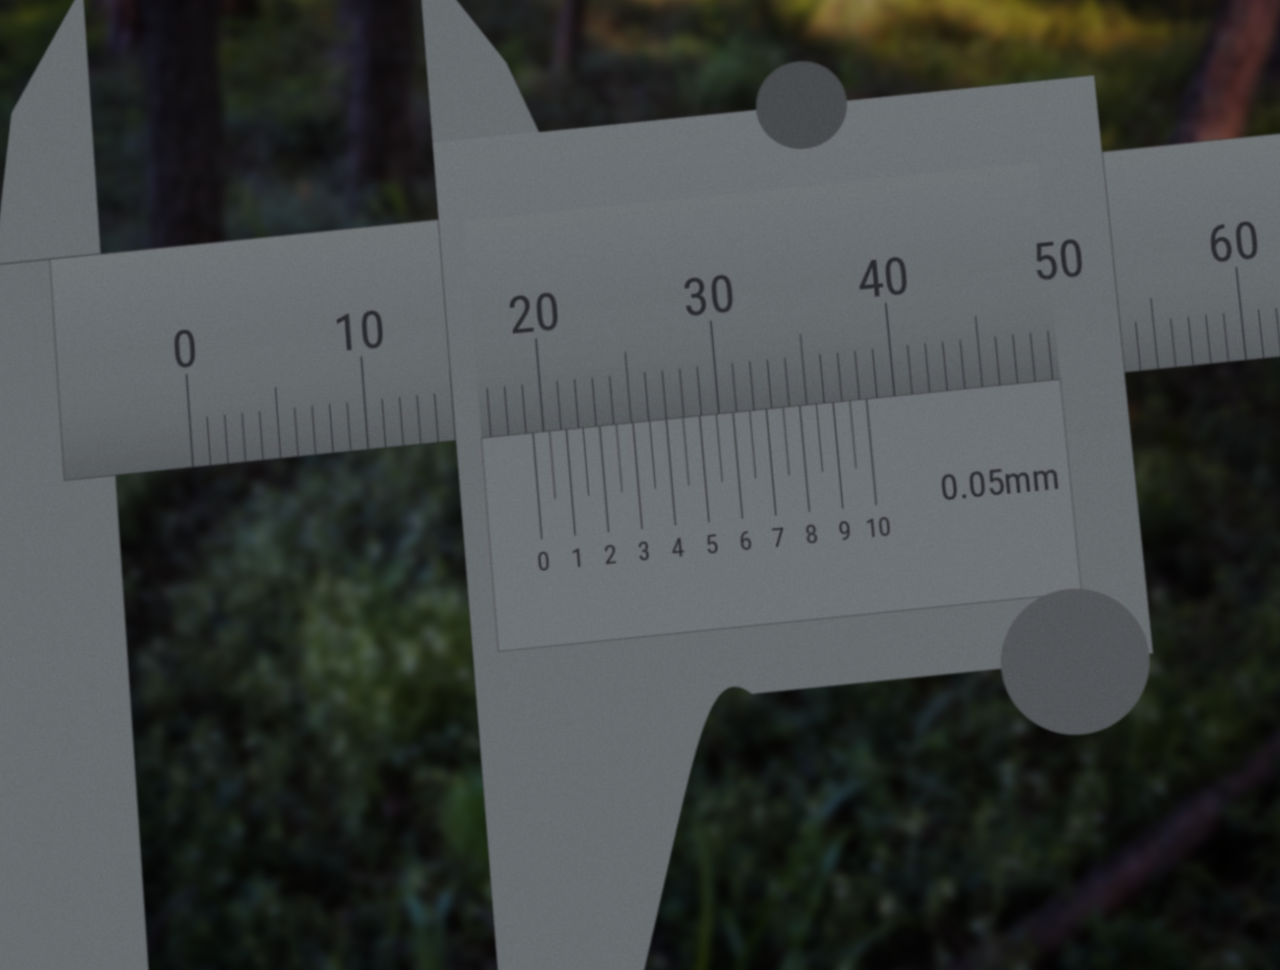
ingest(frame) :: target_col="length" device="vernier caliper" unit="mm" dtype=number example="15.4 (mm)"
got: 19.4 (mm)
